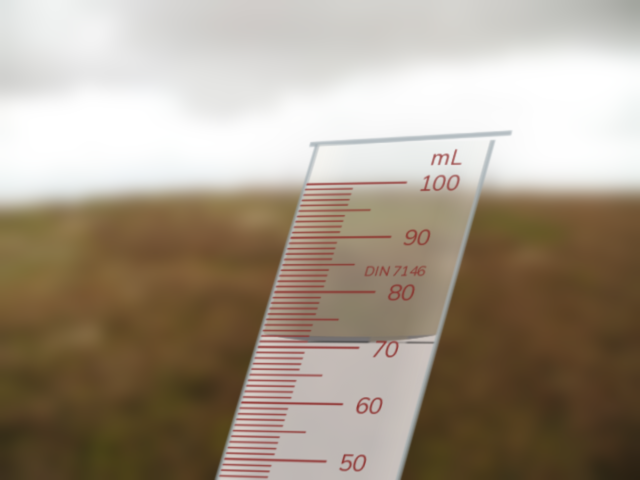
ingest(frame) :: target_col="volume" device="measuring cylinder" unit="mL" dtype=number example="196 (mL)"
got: 71 (mL)
